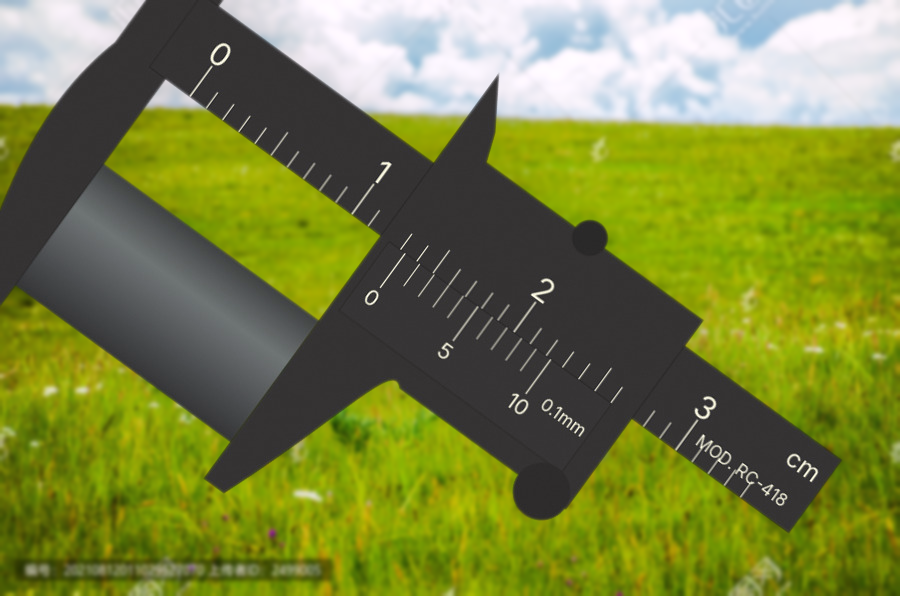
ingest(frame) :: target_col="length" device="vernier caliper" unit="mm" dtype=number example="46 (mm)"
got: 13.3 (mm)
